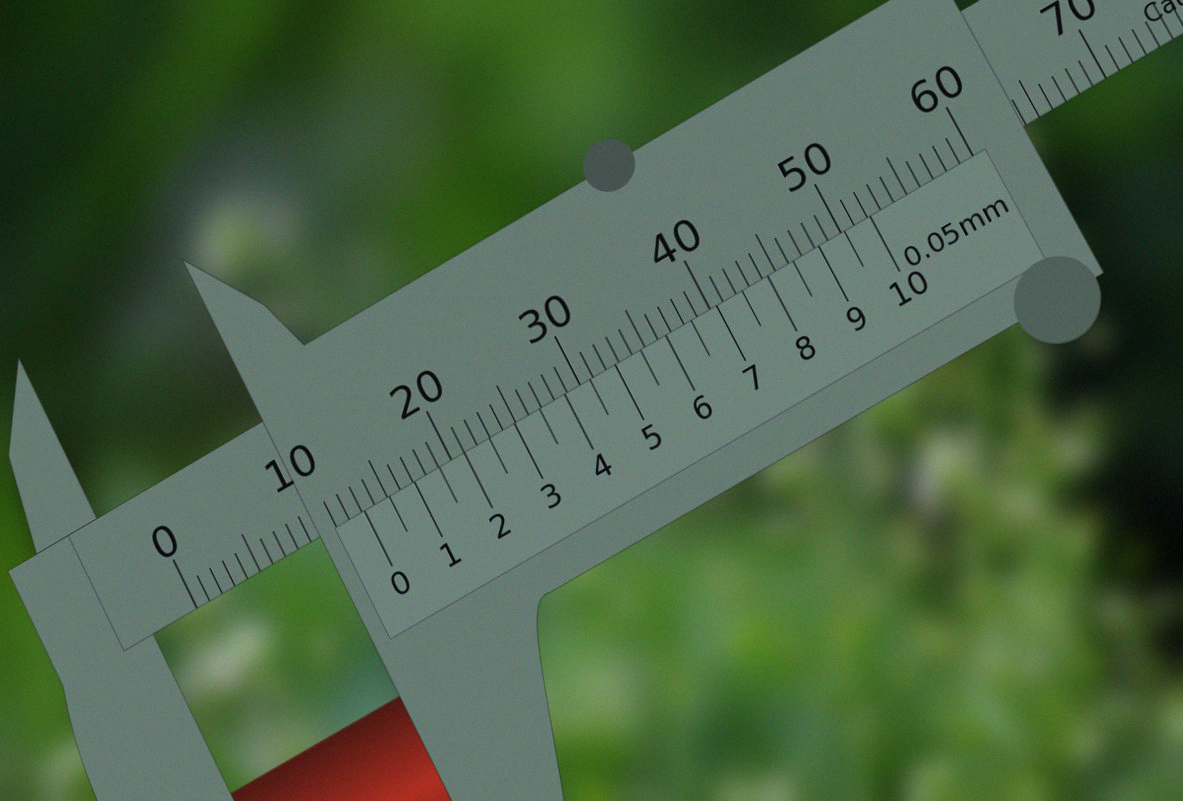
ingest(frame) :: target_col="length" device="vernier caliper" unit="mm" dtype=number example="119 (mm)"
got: 13.2 (mm)
